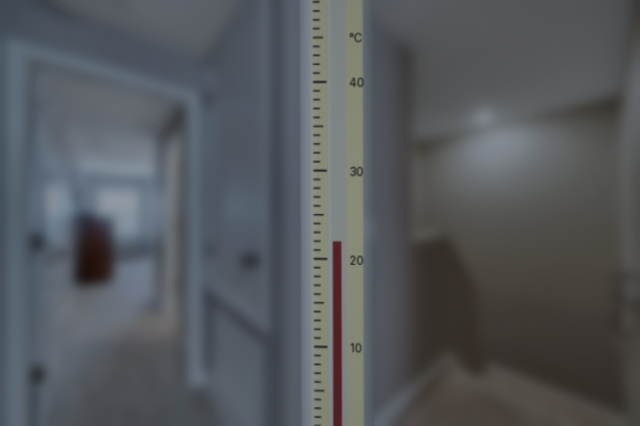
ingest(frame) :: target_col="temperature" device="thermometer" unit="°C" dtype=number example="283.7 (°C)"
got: 22 (°C)
